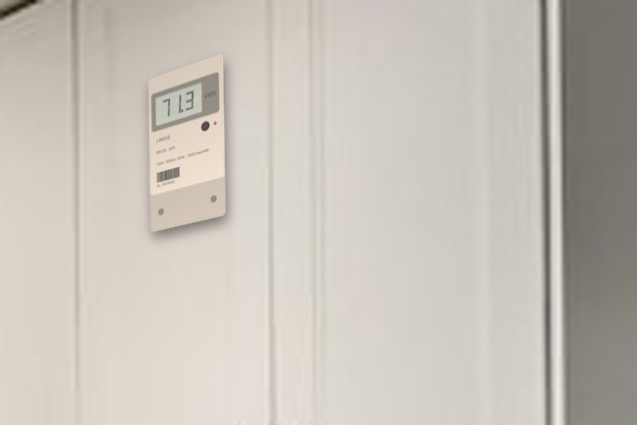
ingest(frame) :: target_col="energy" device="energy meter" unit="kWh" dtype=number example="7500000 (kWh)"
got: 71.3 (kWh)
